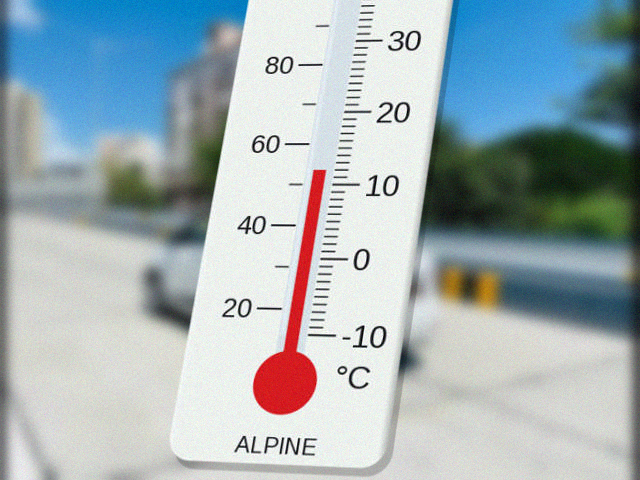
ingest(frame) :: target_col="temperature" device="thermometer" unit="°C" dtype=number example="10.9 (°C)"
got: 12 (°C)
